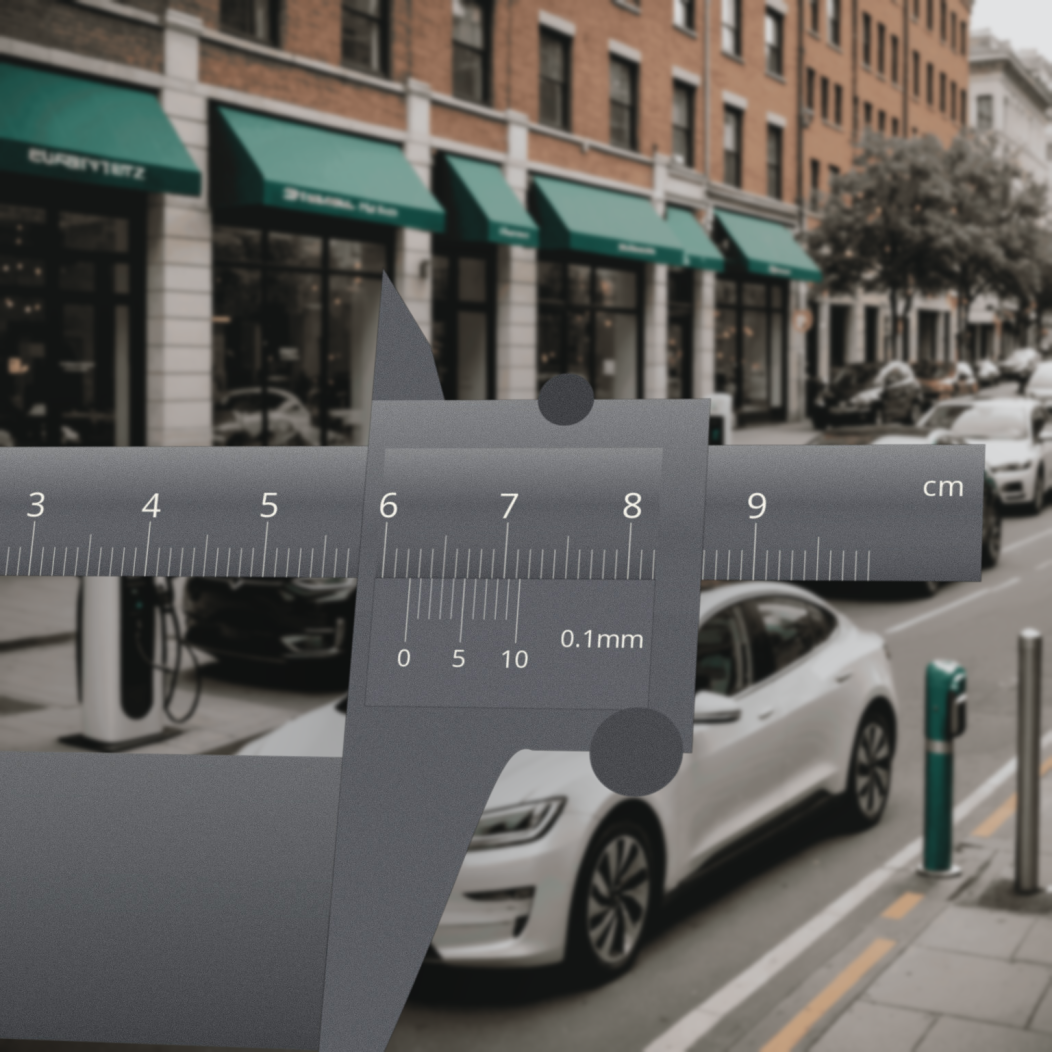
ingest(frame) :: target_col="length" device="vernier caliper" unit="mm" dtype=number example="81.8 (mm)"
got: 62.3 (mm)
